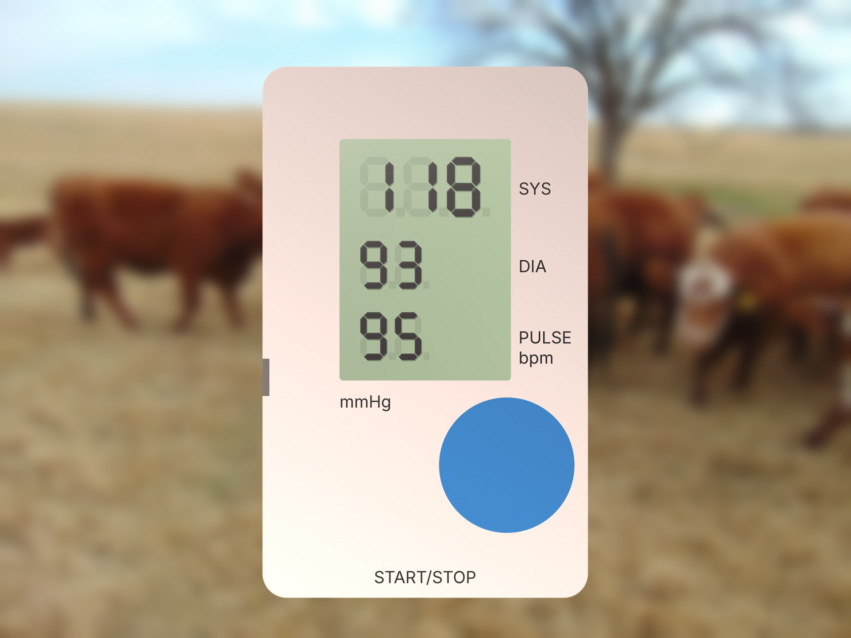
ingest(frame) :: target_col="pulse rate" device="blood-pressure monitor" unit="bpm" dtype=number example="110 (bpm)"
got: 95 (bpm)
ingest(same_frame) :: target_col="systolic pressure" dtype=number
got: 118 (mmHg)
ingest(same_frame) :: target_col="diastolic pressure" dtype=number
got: 93 (mmHg)
